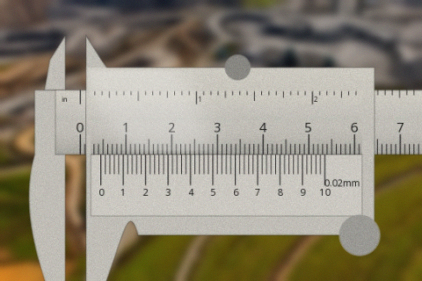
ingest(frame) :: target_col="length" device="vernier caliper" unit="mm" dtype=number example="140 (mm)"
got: 4.5 (mm)
